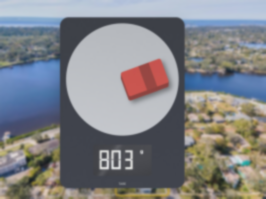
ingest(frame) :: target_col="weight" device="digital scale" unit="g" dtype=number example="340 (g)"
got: 803 (g)
